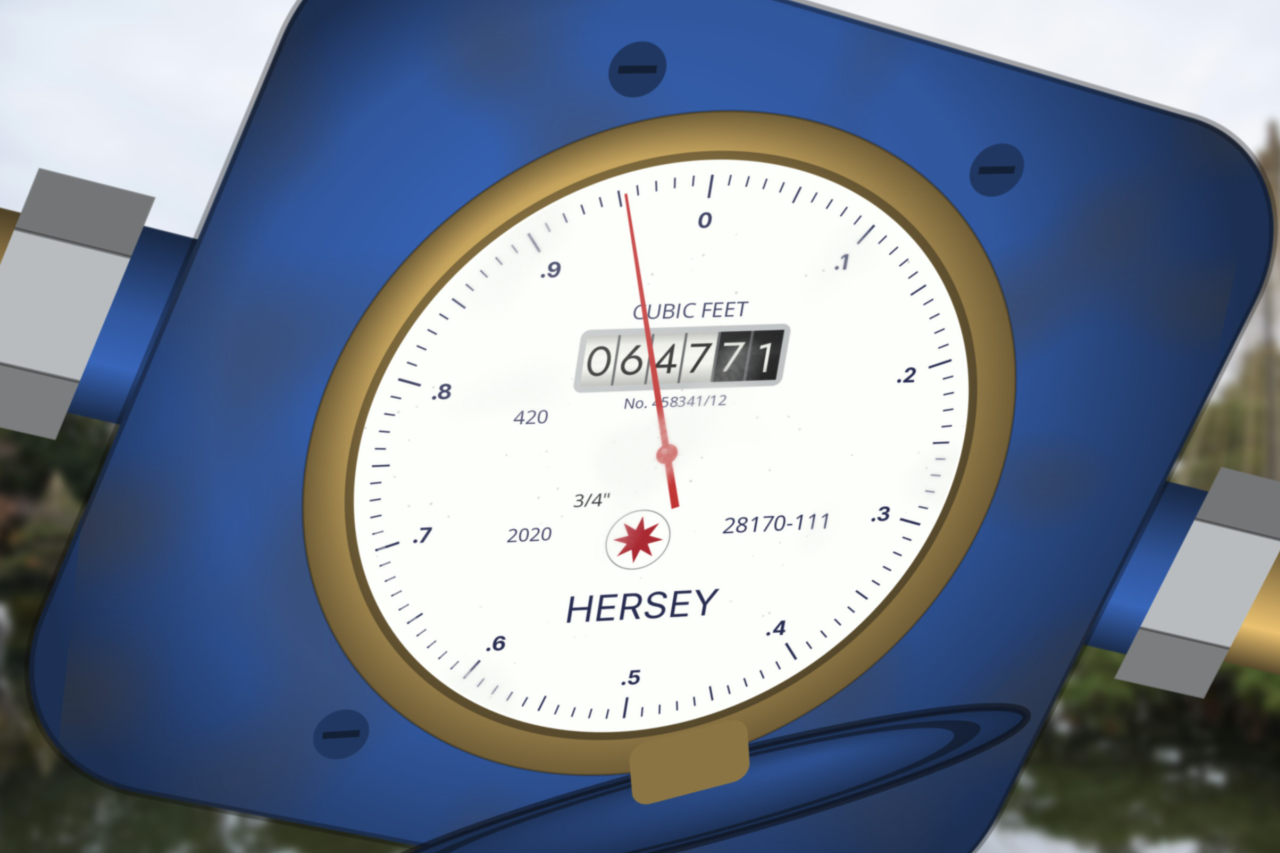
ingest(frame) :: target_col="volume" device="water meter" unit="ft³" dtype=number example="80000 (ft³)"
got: 64770.95 (ft³)
